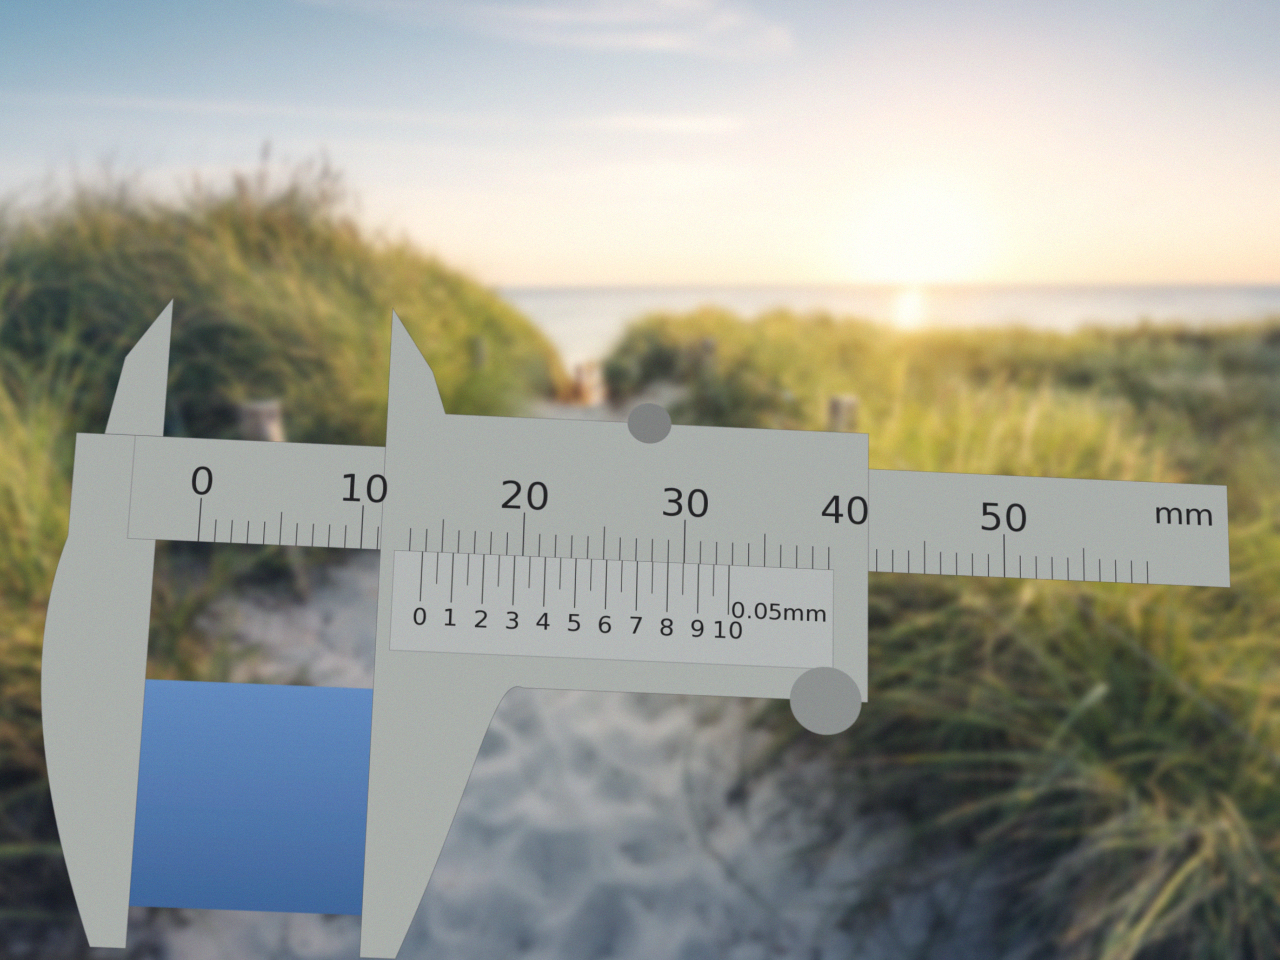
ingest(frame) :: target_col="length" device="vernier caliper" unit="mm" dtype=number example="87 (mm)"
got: 13.8 (mm)
